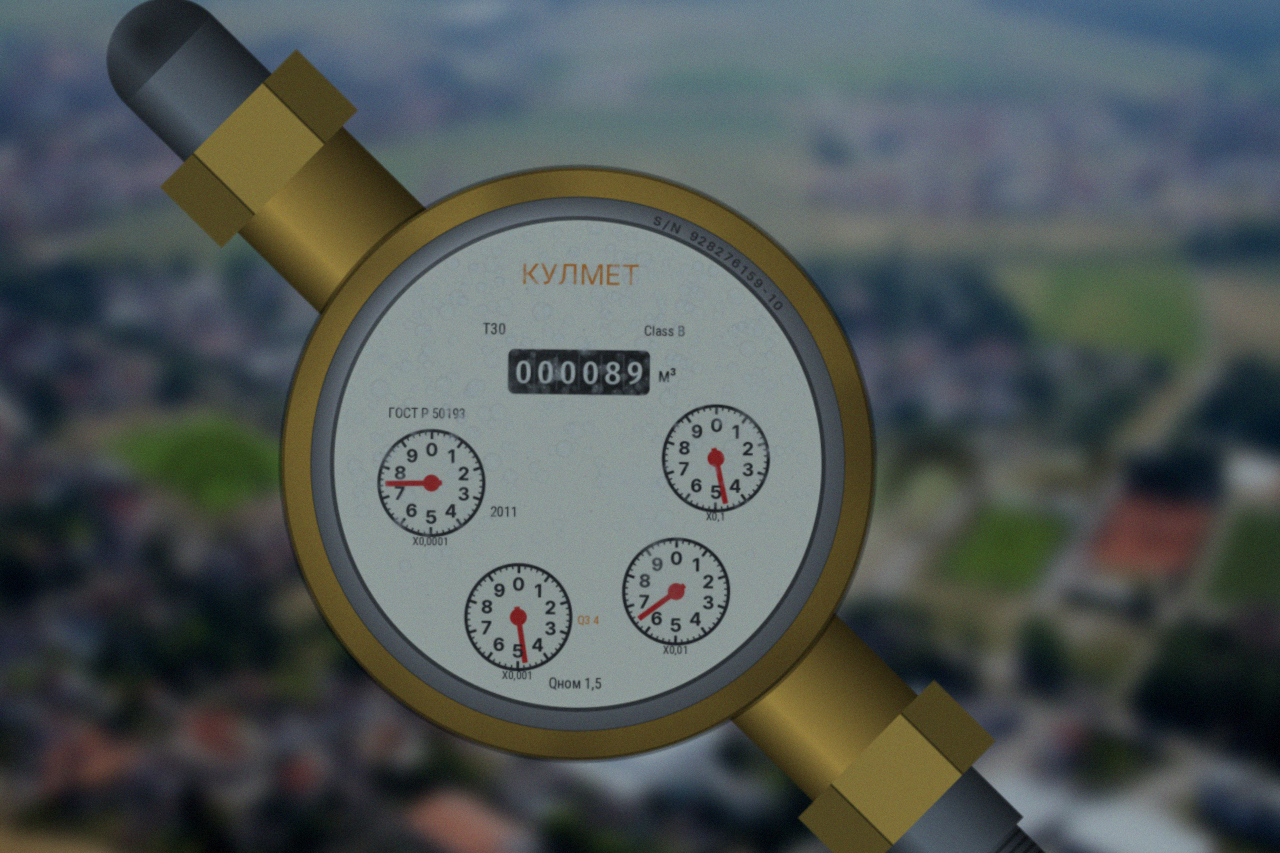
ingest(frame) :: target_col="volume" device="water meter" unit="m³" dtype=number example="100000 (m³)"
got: 89.4647 (m³)
